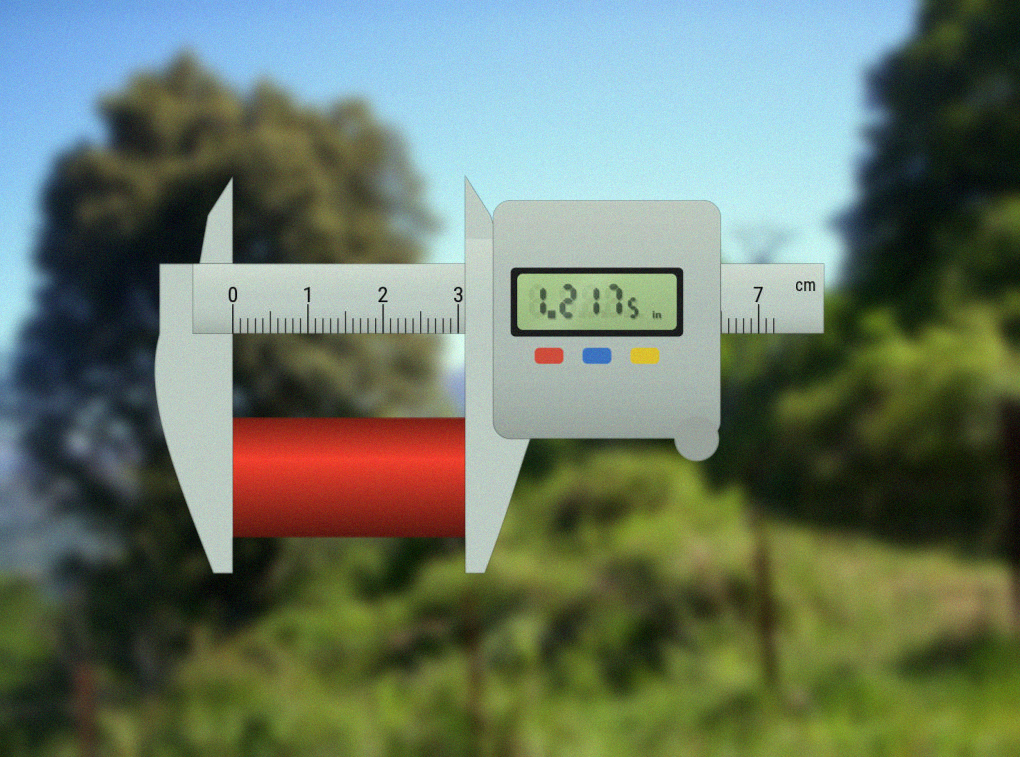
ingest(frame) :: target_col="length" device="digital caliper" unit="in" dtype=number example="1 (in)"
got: 1.2175 (in)
